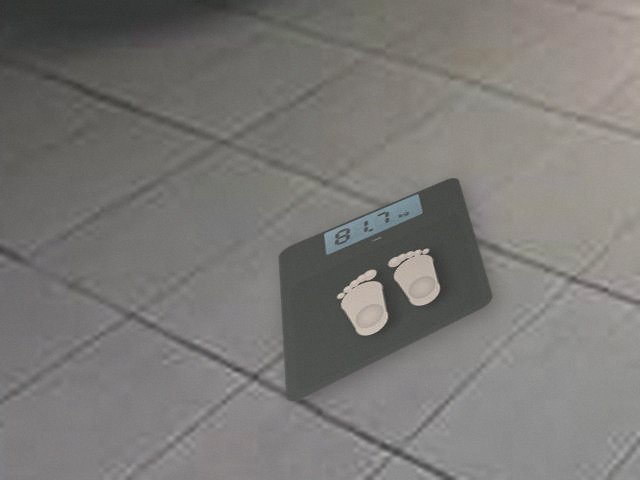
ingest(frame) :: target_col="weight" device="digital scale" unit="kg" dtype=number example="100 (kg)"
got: 81.7 (kg)
